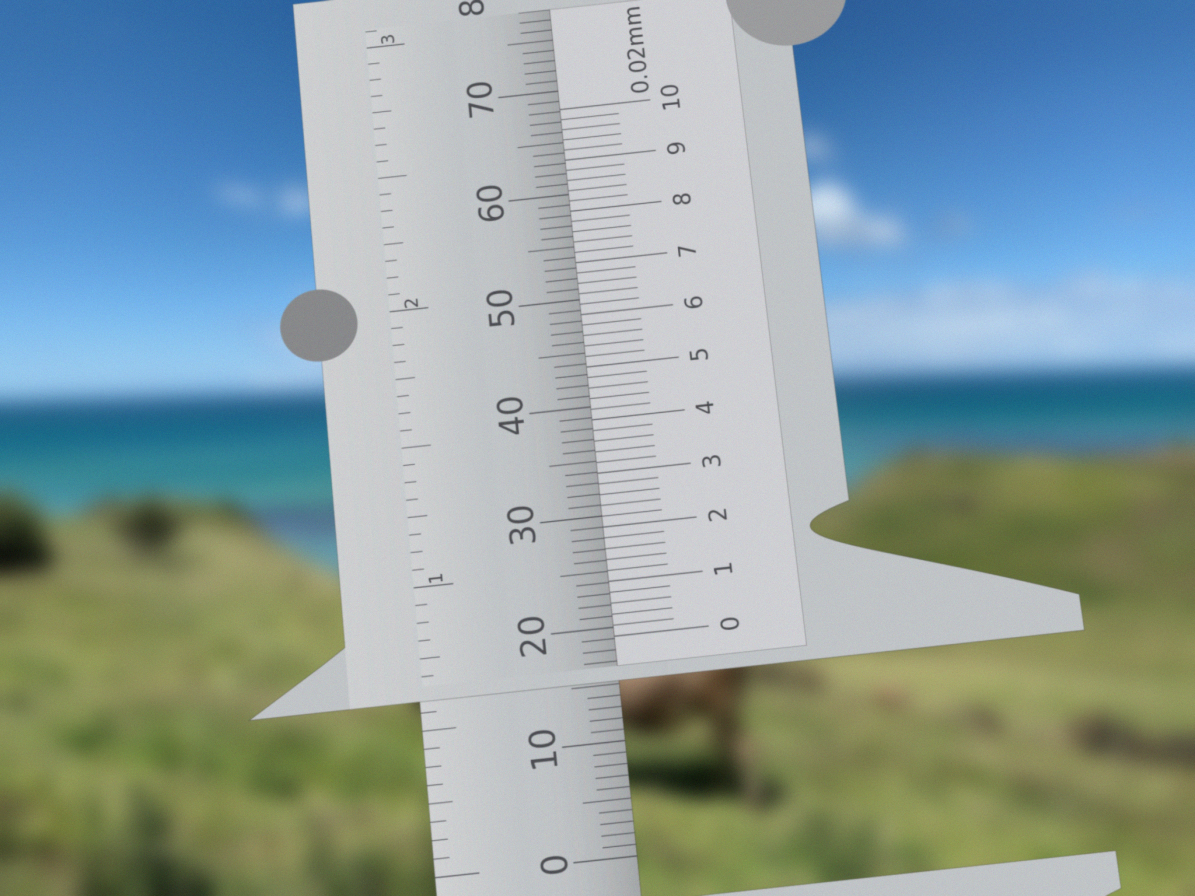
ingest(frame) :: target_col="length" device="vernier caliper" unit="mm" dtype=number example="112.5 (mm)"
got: 19.2 (mm)
